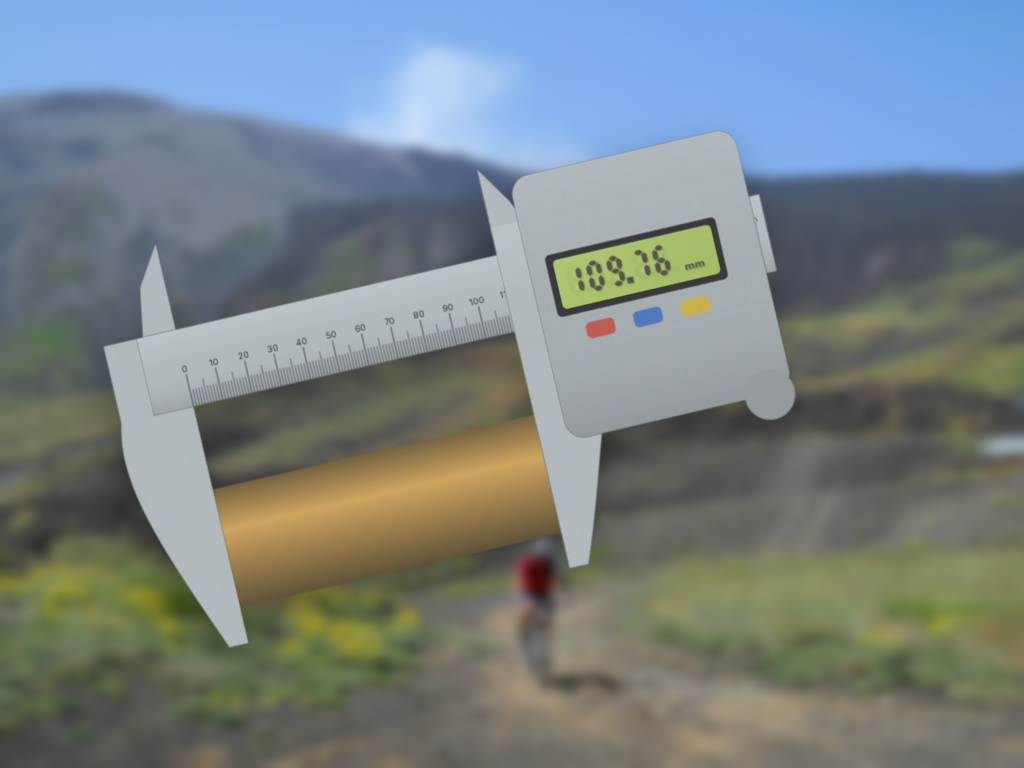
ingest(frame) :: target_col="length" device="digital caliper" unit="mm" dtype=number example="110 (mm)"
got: 109.76 (mm)
